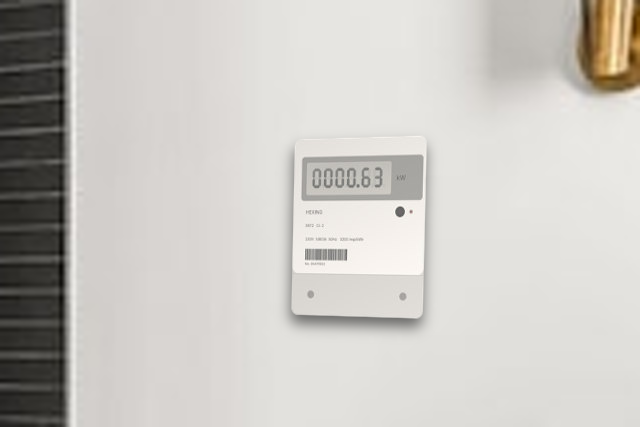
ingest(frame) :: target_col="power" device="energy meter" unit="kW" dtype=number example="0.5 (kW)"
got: 0.63 (kW)
